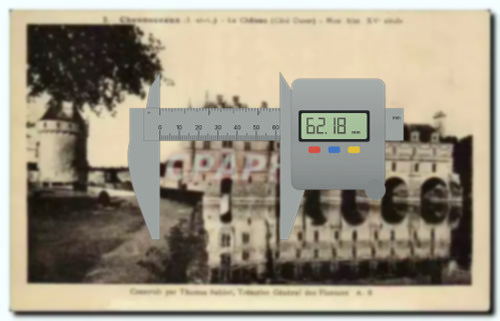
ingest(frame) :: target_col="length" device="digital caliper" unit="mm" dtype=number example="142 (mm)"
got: 62.18 (mm)
